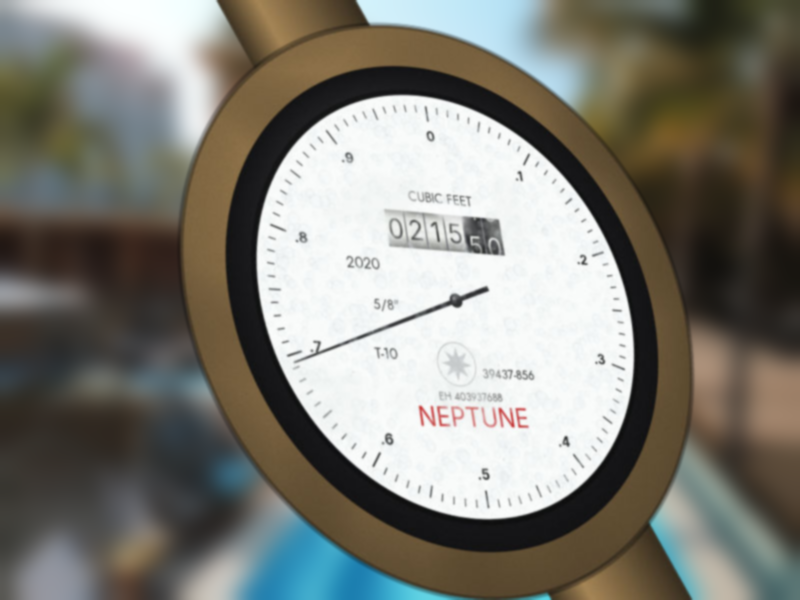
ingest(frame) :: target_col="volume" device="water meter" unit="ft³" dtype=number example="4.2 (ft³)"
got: 21549.69 (ft³)
